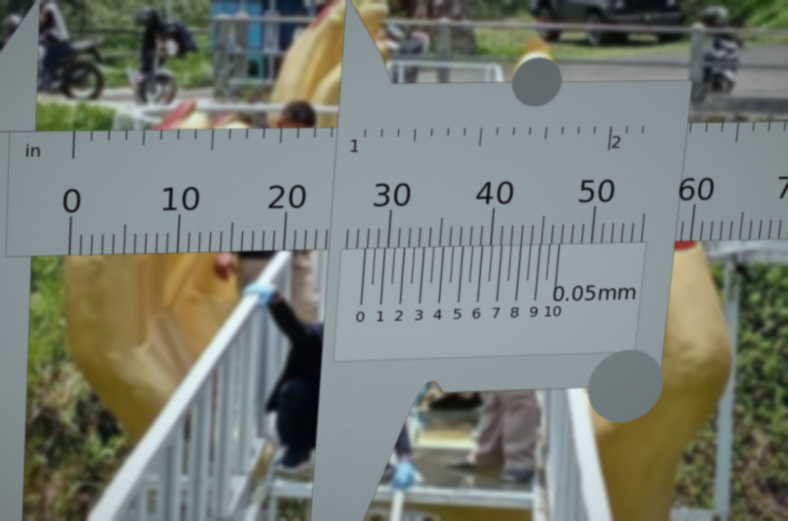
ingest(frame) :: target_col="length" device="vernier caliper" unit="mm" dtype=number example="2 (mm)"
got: 27.8 (mm)
